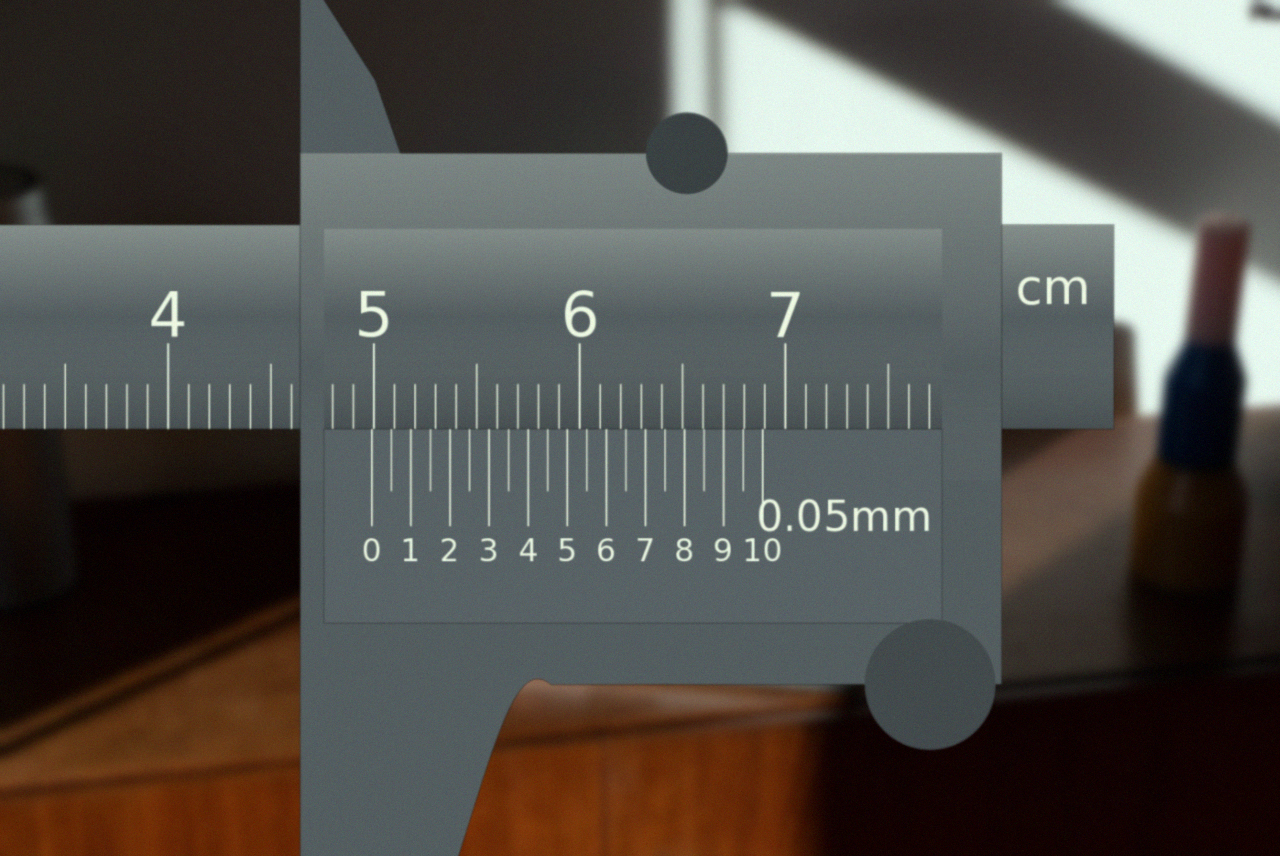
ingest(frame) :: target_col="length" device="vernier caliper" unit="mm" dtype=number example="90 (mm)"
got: 49.9 (mm)
